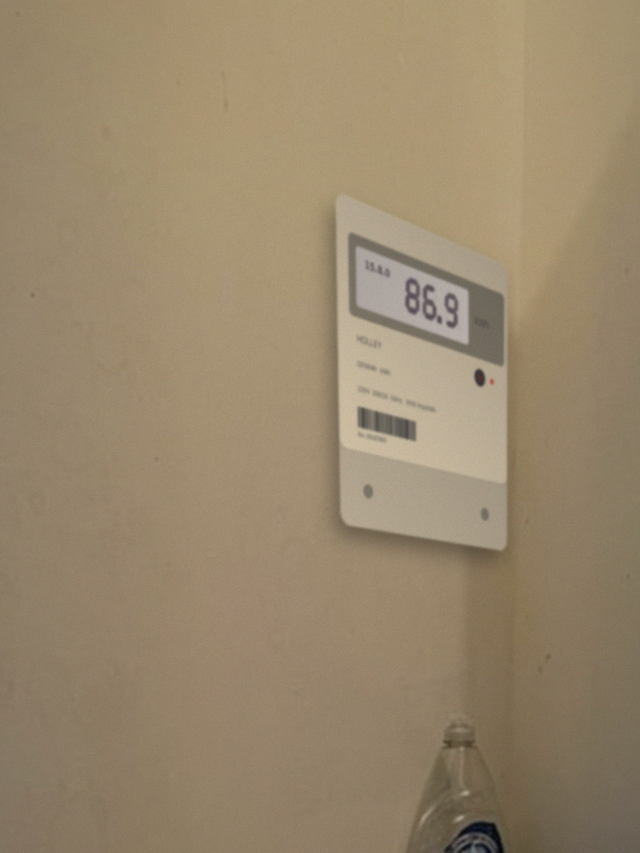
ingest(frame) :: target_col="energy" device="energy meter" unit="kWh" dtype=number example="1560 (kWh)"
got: 86.9 (kWh)
